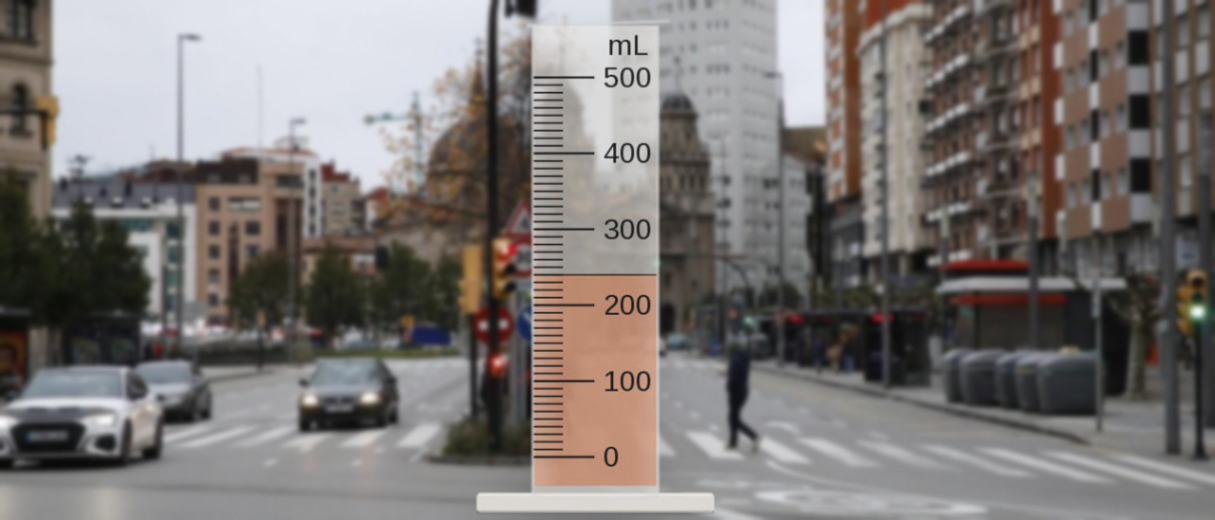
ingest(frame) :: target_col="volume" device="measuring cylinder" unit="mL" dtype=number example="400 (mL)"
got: 240 (mL)
